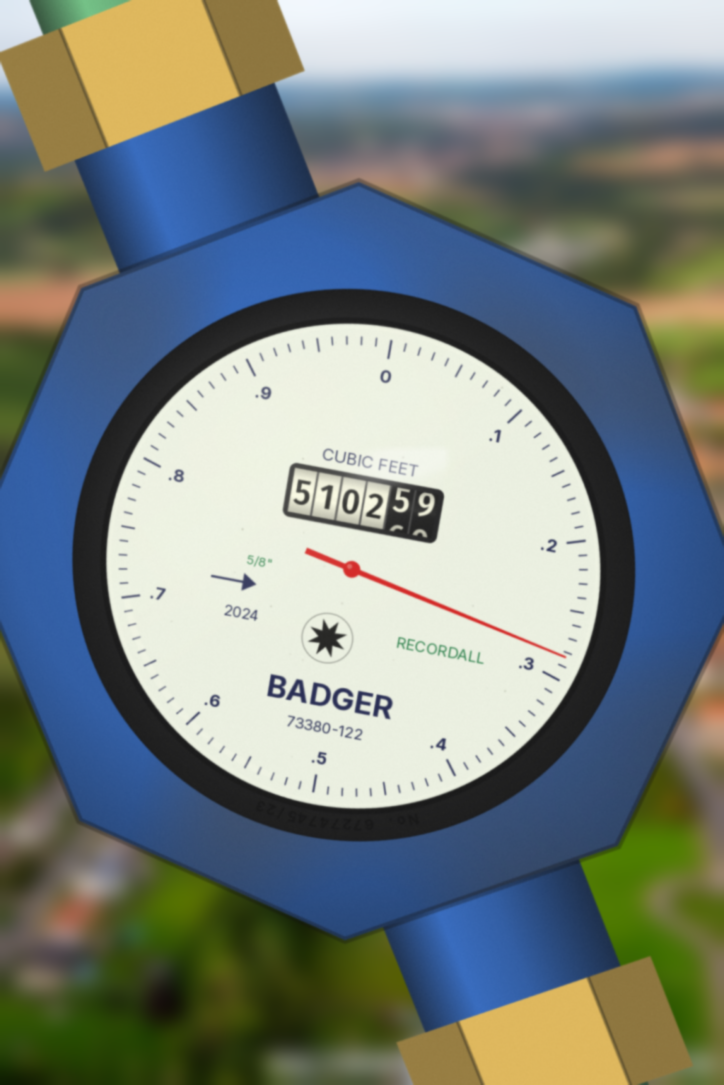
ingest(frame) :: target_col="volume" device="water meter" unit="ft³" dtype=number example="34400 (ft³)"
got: 510259.28 (ft³)
